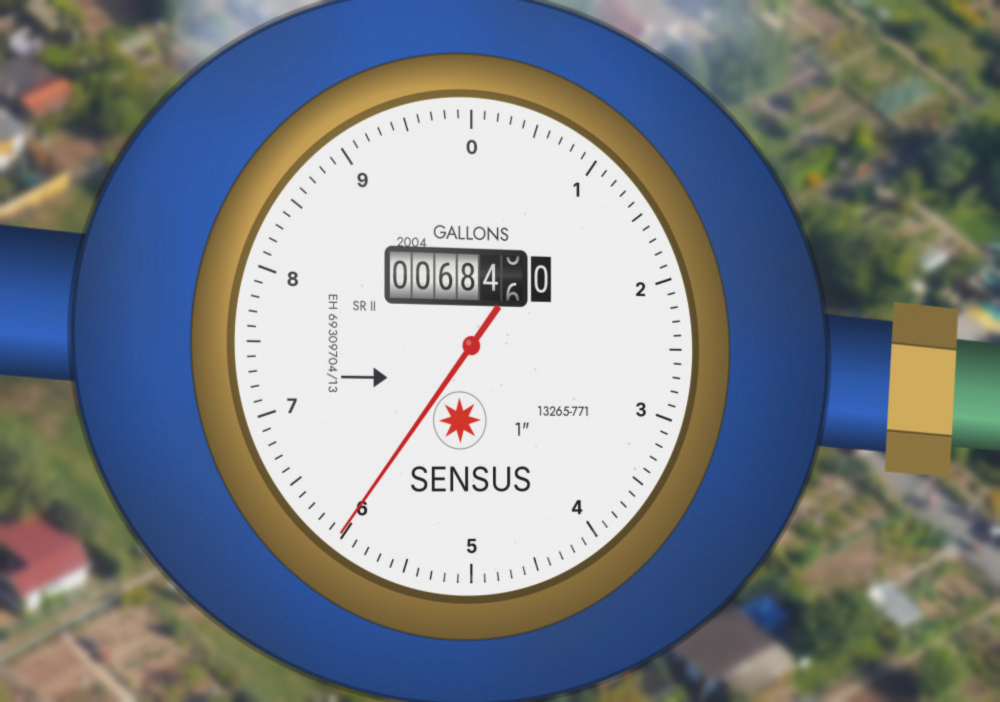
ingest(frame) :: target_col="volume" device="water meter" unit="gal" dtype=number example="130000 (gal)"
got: 68456.0 (gal)
